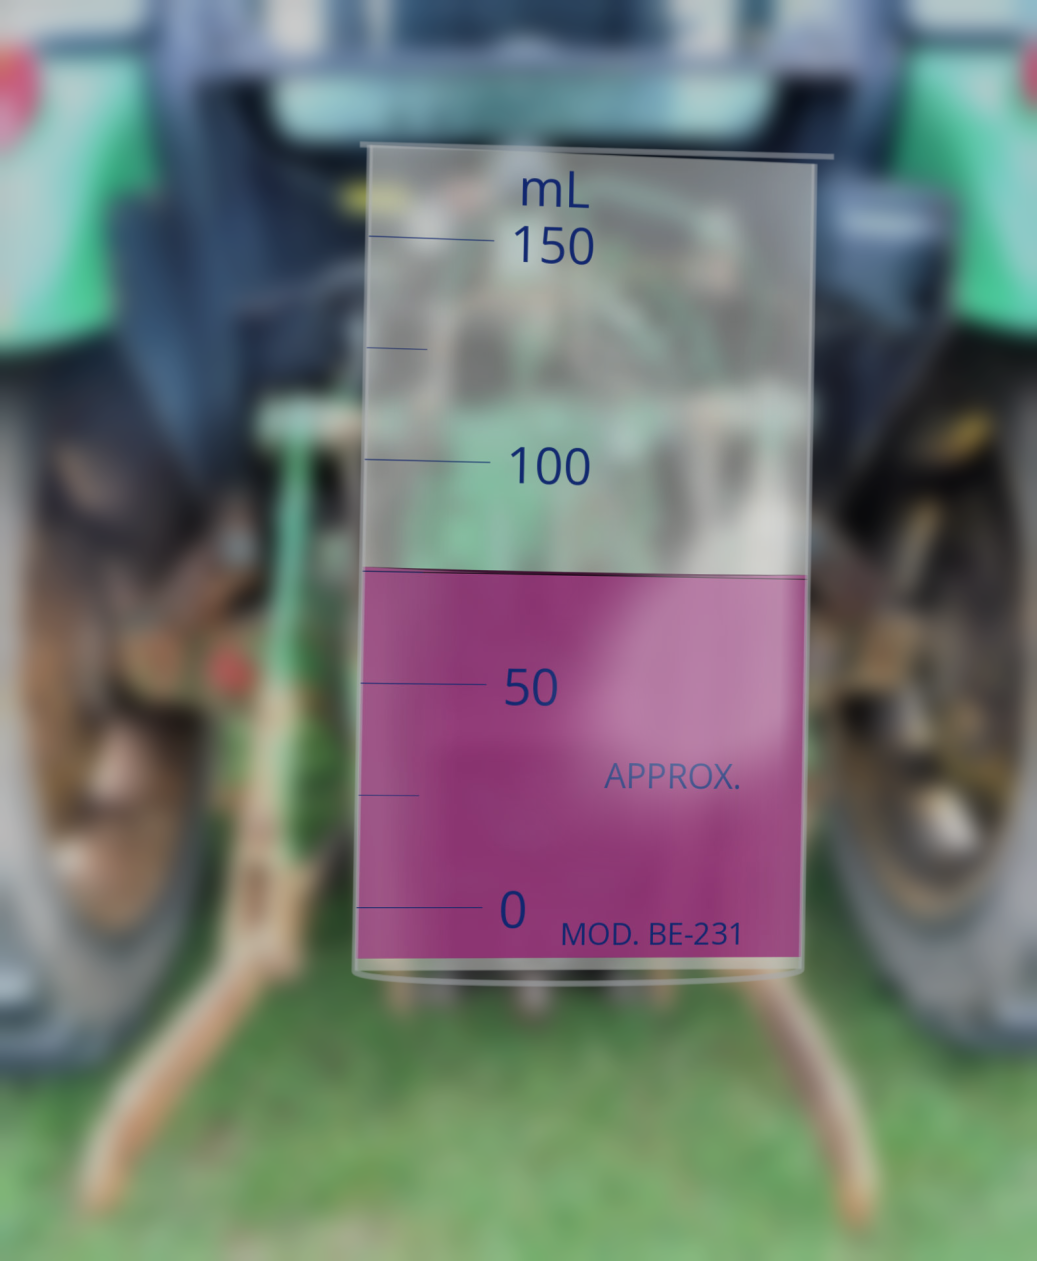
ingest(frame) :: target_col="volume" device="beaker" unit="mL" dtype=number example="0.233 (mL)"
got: 75 (mL)
